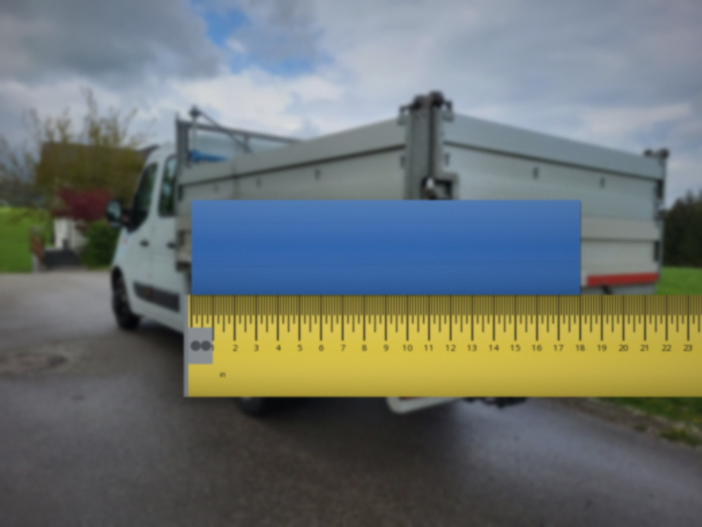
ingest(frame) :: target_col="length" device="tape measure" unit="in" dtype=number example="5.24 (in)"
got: 18 (in)
